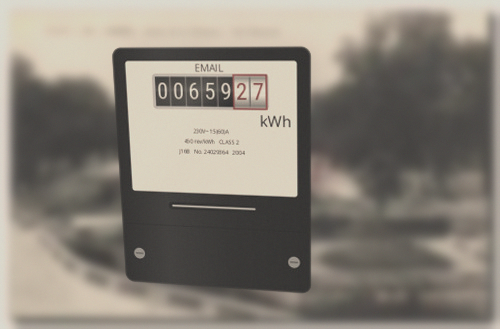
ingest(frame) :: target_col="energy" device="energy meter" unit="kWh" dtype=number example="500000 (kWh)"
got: 659.27 (kWh)
